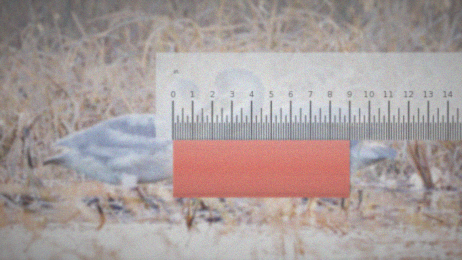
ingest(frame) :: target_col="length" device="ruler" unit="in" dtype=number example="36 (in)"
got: 9 (in)
